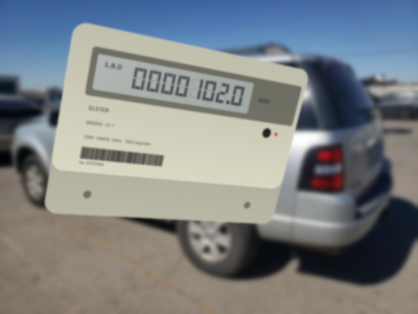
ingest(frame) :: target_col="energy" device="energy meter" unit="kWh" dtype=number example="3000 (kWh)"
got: 102.0 (kWh)
